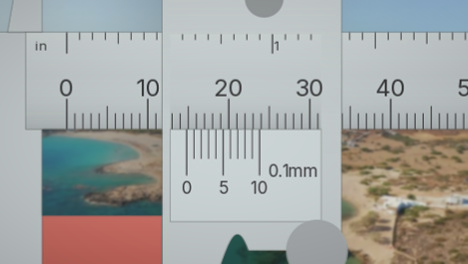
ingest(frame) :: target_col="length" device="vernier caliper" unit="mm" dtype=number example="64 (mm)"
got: 14.8 (mm)
